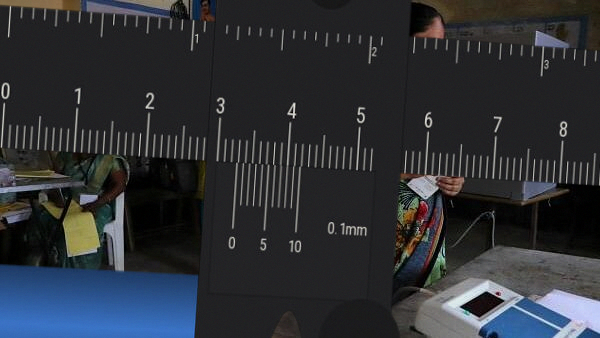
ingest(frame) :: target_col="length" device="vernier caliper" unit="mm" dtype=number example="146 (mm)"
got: 32.8 (mm)
